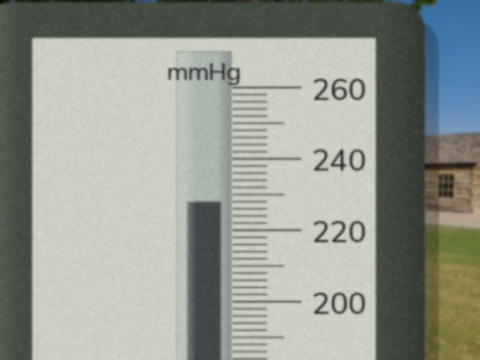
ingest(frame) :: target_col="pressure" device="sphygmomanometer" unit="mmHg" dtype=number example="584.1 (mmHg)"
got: 228 (mmHg)
